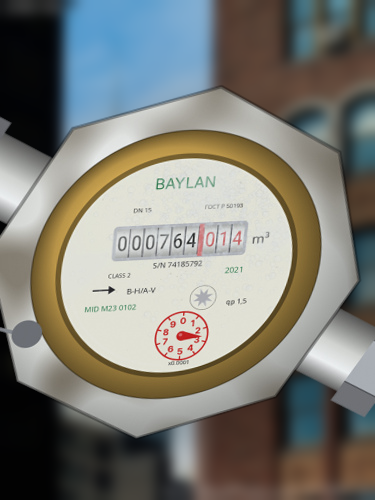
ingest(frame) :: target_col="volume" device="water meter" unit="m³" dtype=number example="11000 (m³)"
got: 764.0142 (m³)
